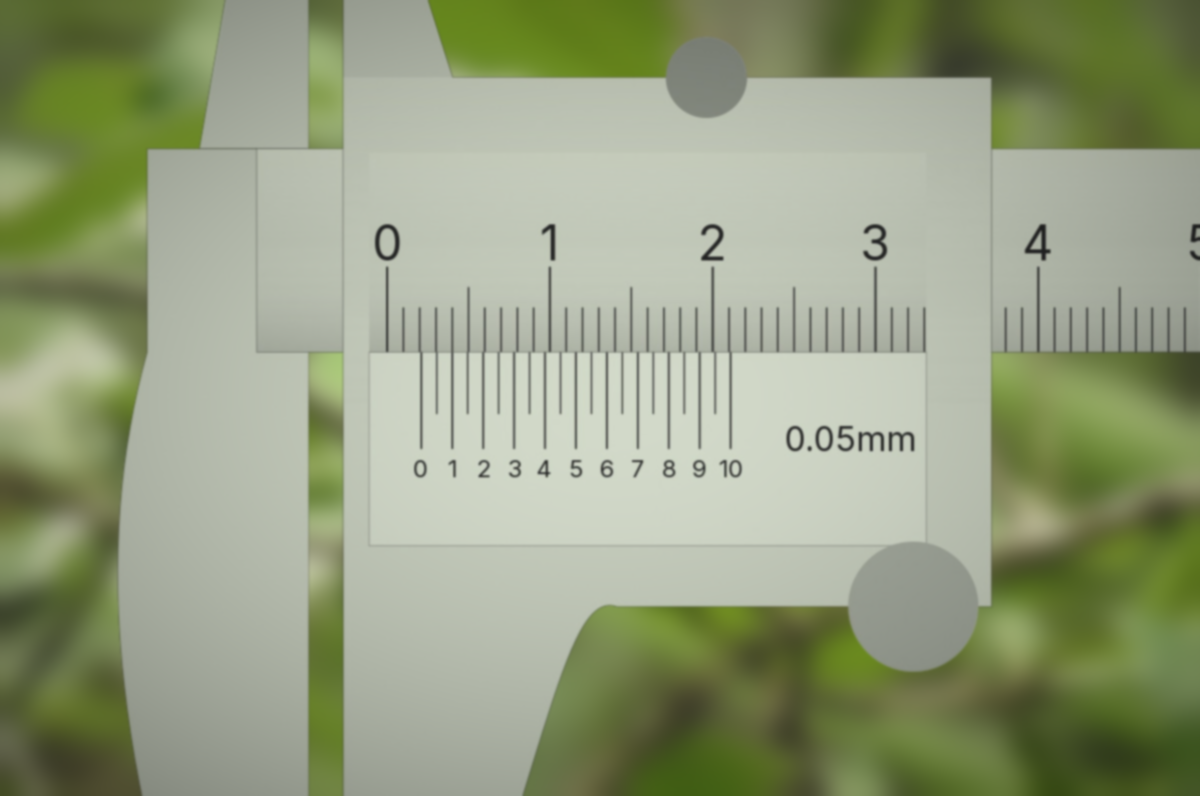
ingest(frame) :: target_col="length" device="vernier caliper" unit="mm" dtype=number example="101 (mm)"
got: 2.1 (mm)
